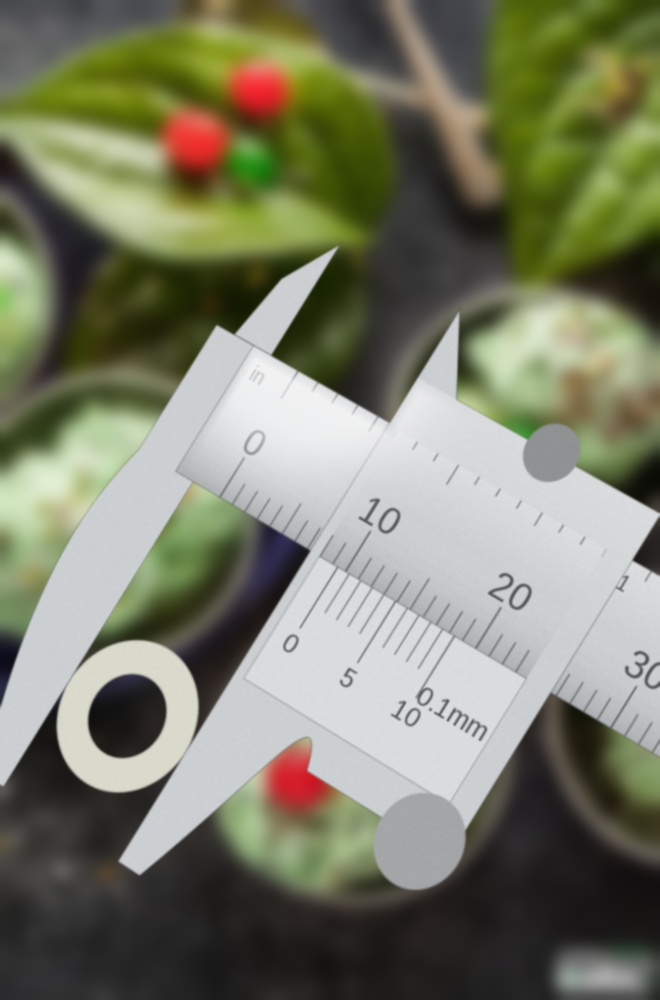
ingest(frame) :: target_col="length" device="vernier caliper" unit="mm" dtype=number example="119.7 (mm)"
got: 9.4 (mm)
